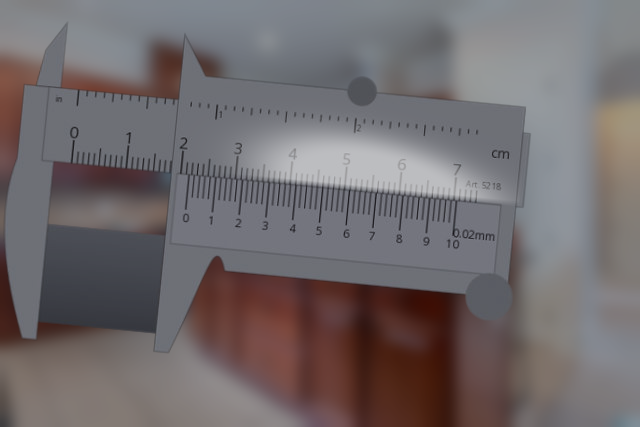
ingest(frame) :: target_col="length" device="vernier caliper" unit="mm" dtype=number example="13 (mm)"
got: 21.5 (mm)
